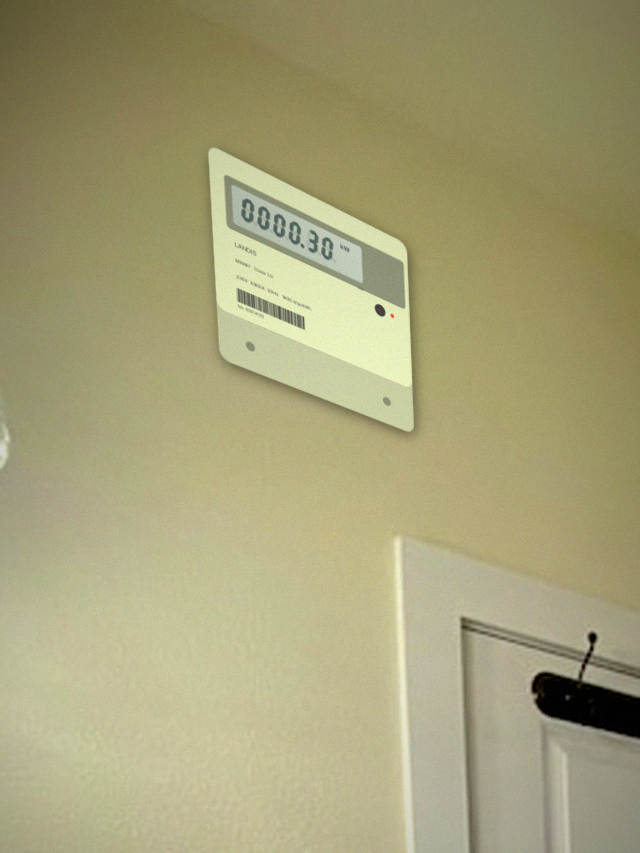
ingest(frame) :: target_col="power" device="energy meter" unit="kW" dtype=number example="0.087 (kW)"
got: 0.30 (kW)
